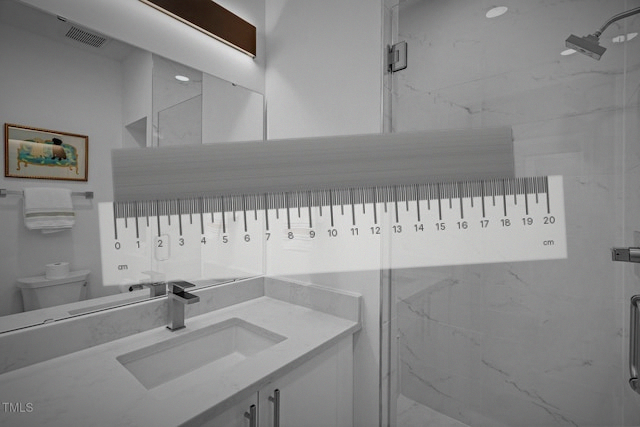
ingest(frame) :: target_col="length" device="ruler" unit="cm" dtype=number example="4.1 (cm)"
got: 18.5 (cm)
